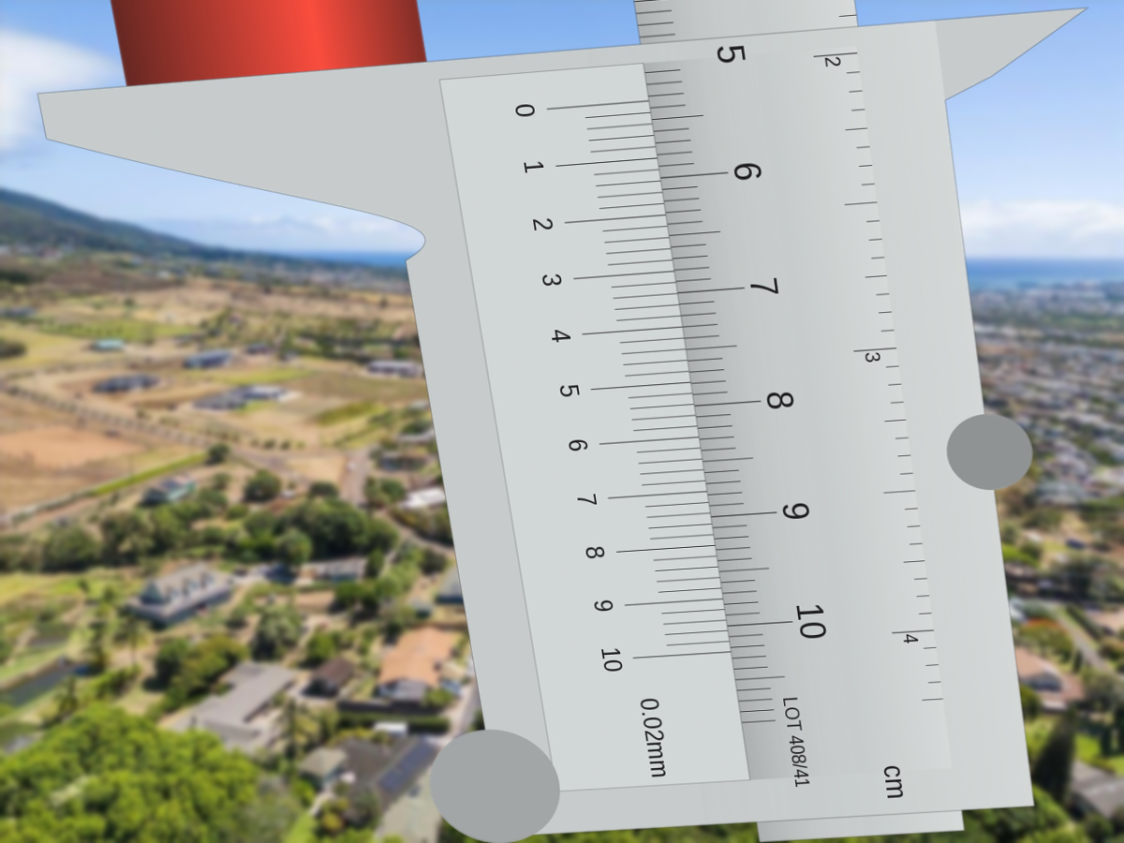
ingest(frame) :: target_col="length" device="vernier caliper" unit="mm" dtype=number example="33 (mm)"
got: 53.4 (mm)
